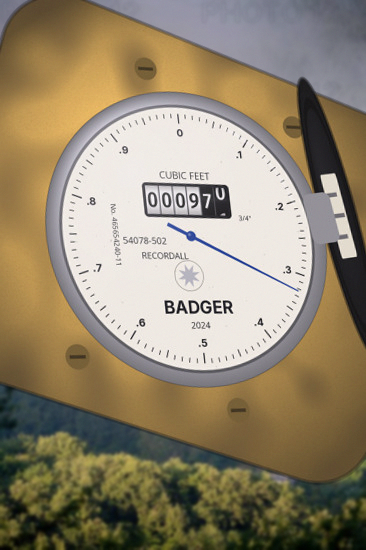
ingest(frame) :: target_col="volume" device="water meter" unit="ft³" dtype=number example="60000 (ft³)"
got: 970.32 (ft³)
